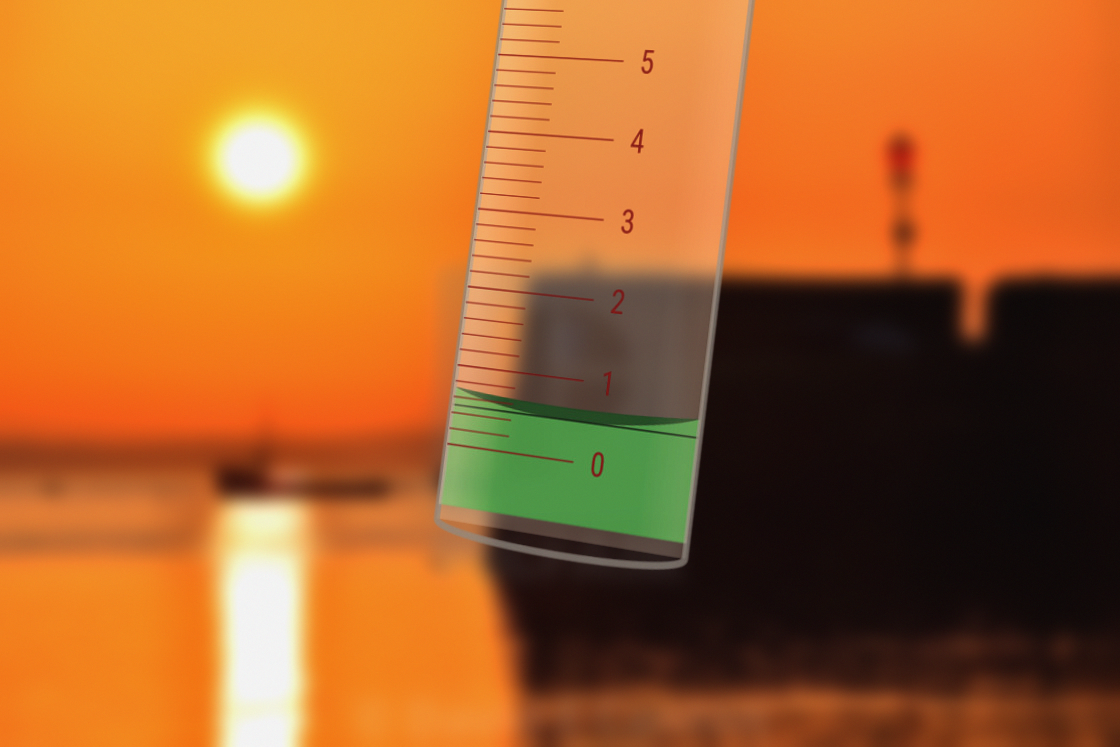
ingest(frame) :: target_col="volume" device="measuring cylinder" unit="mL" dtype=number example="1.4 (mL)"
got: 0.5 (mL)
